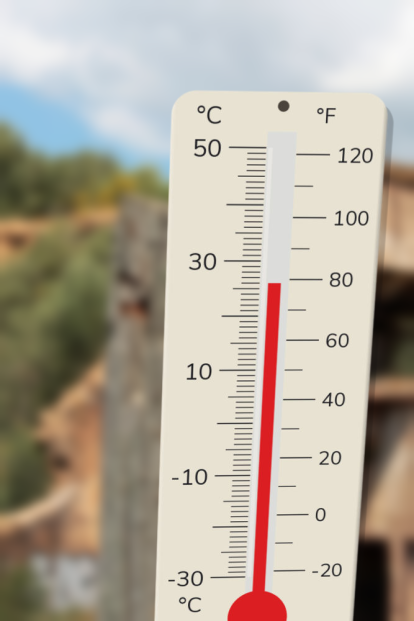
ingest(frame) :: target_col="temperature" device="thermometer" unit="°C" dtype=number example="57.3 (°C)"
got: 26 (°C)
